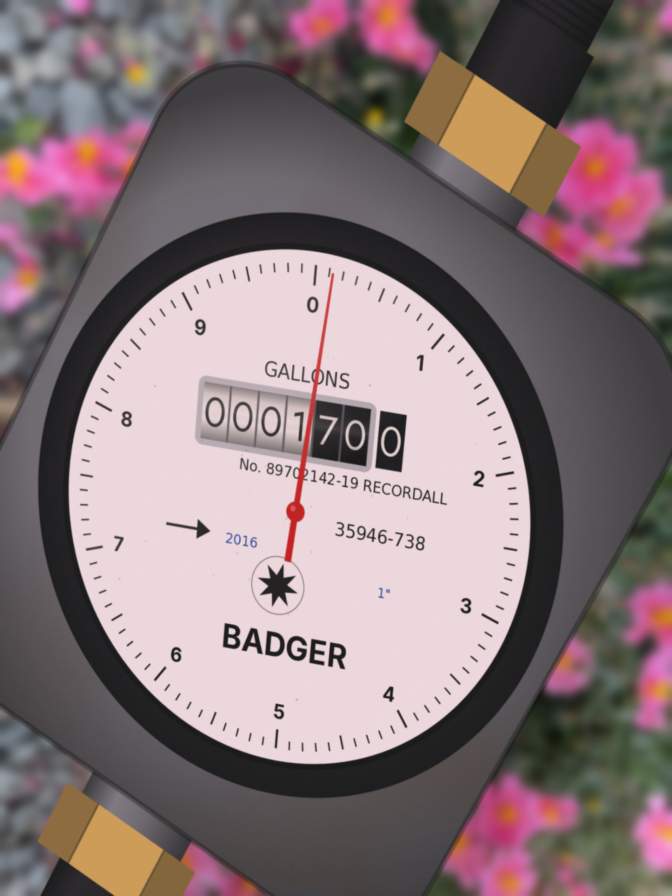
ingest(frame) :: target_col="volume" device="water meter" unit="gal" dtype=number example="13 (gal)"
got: 1700.1 (gal)
